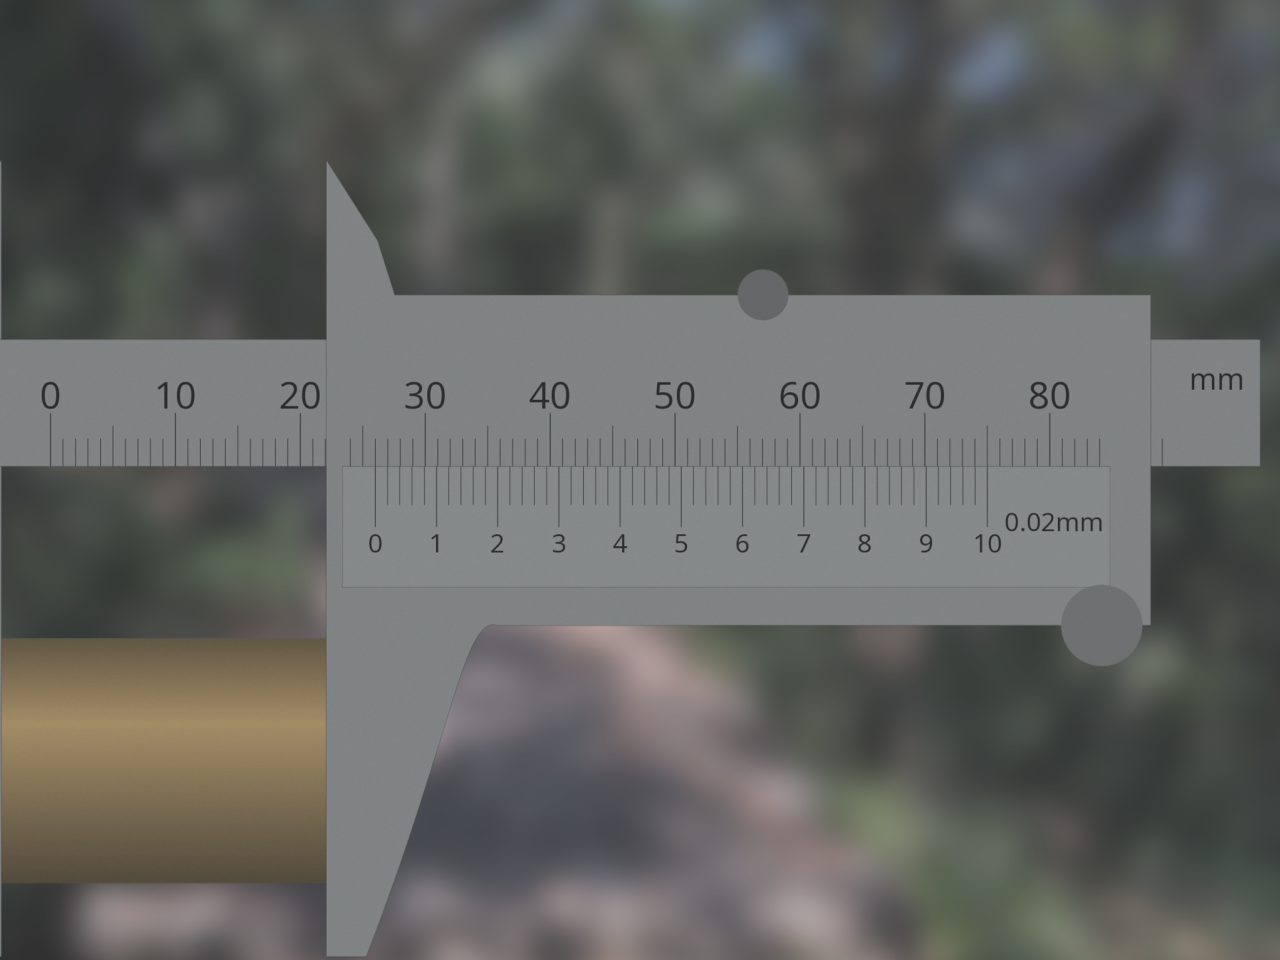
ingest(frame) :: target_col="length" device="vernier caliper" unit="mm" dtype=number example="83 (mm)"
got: 26.0 (mm)
